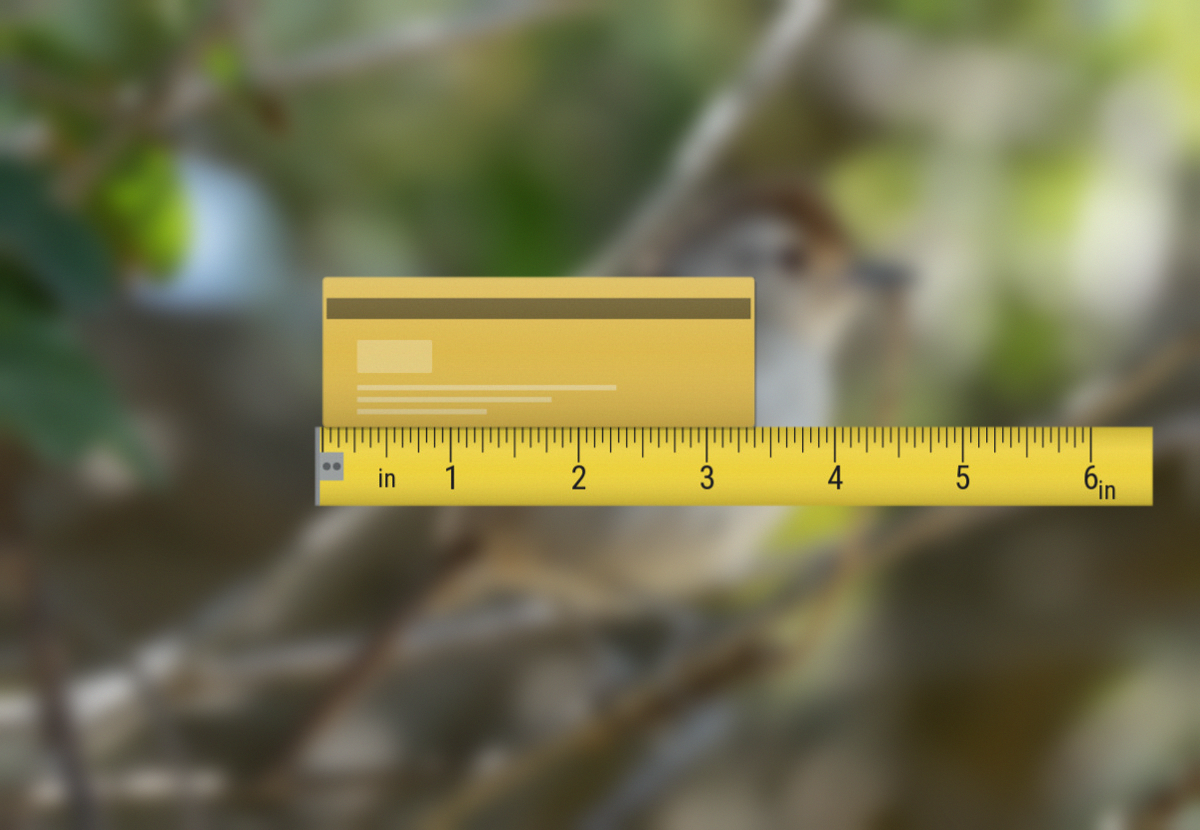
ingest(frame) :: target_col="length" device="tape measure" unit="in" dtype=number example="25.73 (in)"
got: 3.375 (in)
